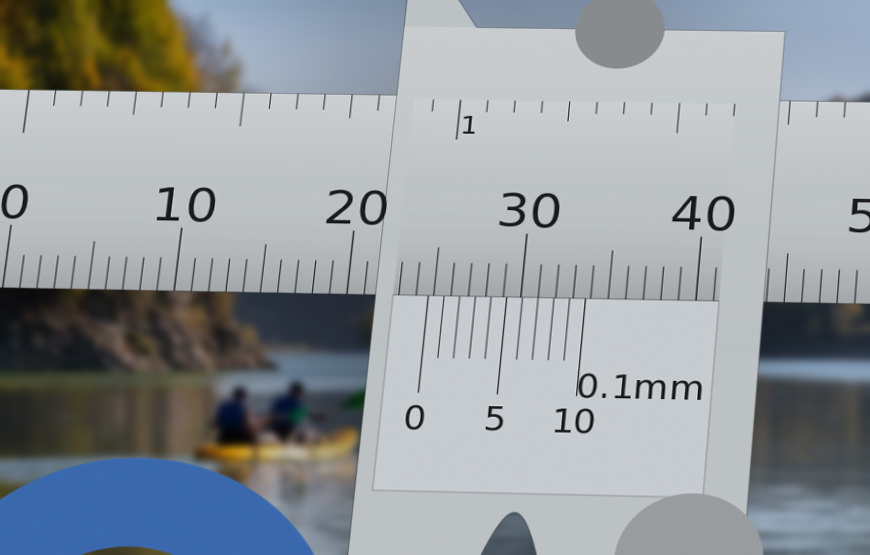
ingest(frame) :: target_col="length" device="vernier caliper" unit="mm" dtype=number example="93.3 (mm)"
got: 24.7 (mm)
